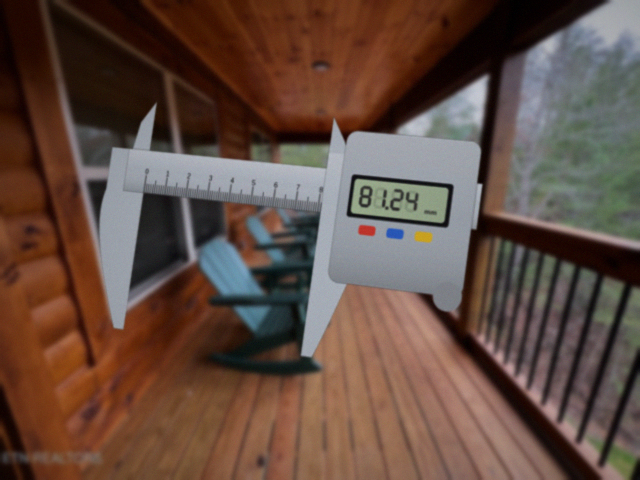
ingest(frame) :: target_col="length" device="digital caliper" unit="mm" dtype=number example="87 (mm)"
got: 81.24 (mm)
